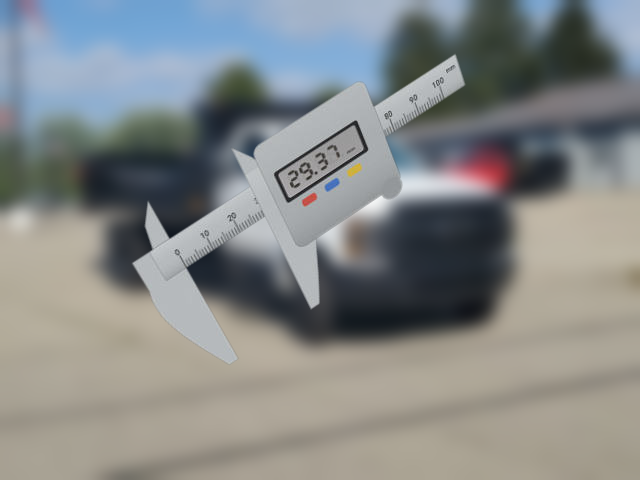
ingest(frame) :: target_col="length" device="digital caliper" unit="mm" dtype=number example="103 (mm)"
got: 29.37 (mm)
